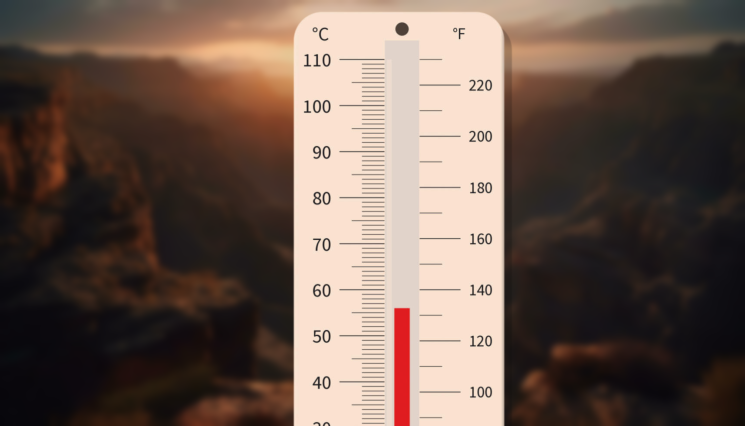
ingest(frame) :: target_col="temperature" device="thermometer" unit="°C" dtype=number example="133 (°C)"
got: 56 (°C)
